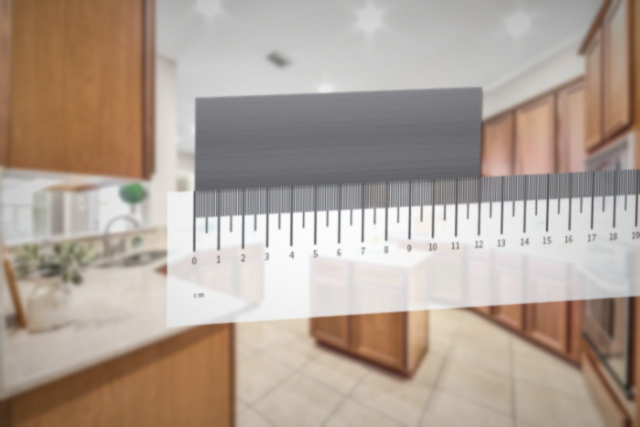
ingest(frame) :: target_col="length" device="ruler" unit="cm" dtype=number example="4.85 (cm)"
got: 12 (cm)
